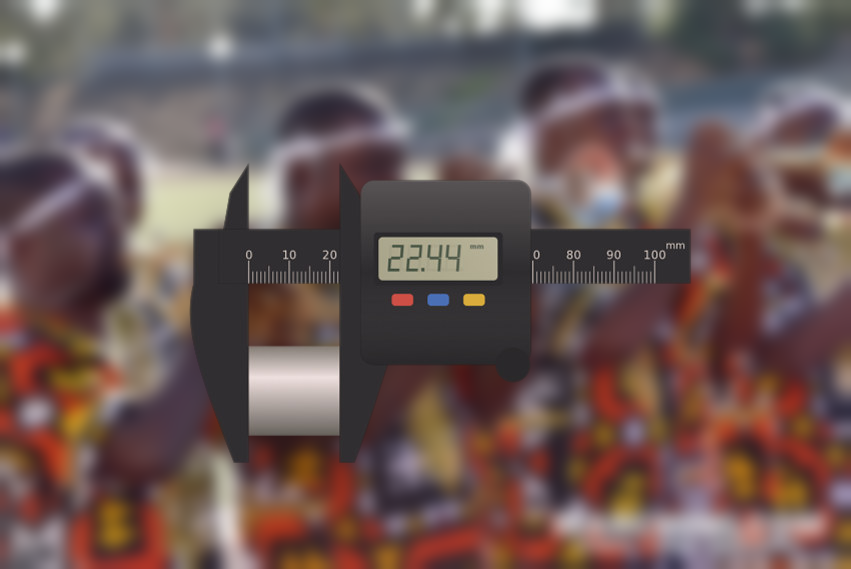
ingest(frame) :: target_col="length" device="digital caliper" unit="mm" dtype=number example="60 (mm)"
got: 22.44 (mm)
